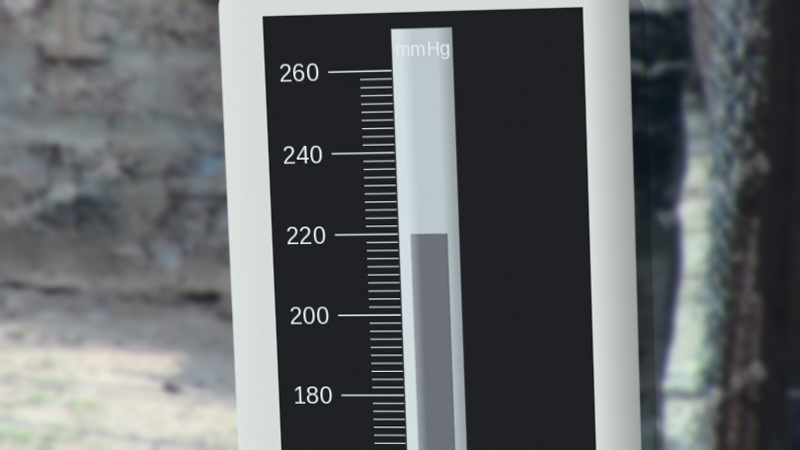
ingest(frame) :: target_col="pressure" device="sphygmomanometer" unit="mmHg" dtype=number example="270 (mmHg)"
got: 220 (mmHg)
